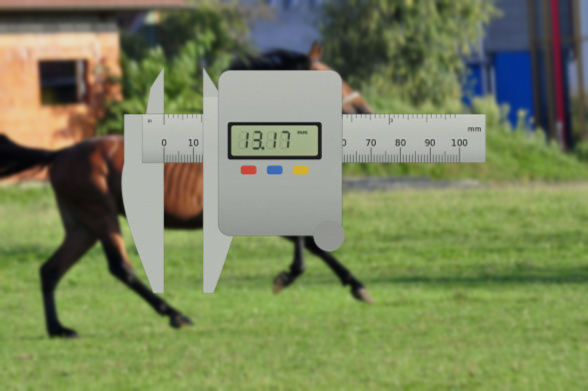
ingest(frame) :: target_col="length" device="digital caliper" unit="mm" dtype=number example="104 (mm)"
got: 13.17 (mm)
